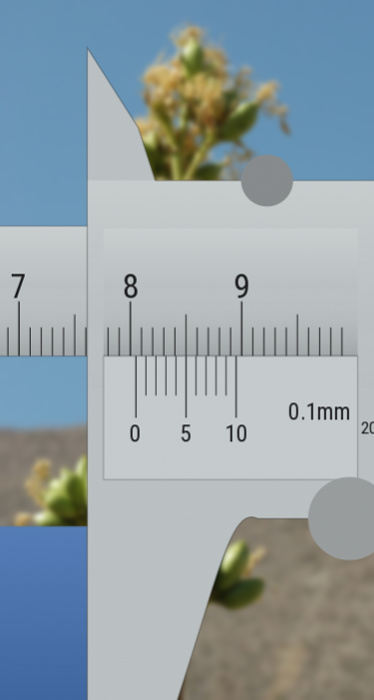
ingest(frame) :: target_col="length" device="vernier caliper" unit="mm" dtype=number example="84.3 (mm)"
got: 80.5 (mm)
